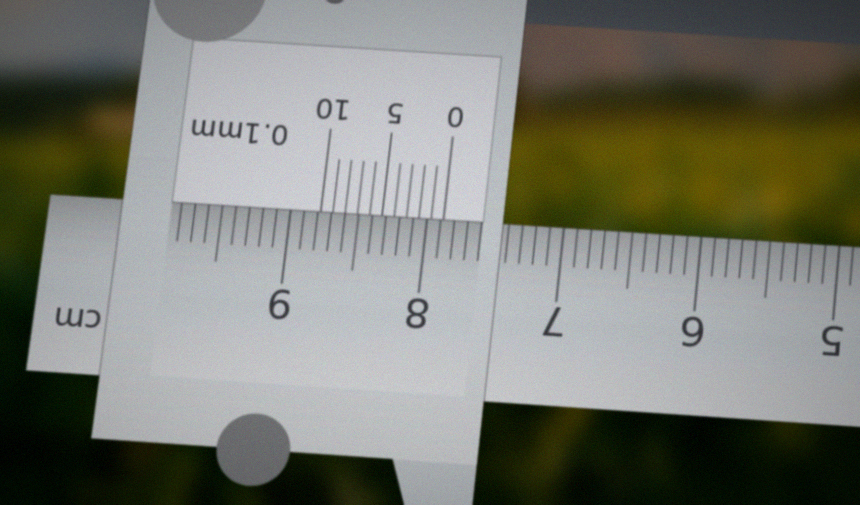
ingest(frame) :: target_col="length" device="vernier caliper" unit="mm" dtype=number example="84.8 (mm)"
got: 78.8 (mm)
